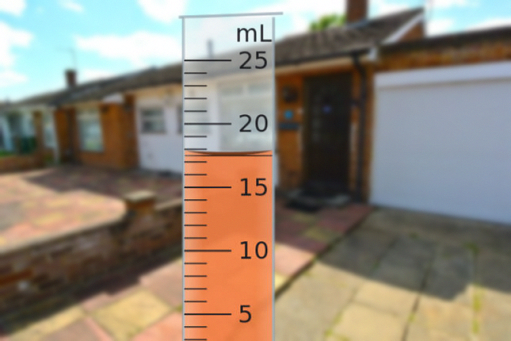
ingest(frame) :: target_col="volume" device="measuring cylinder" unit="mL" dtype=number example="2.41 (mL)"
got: 17.5 (mL)
